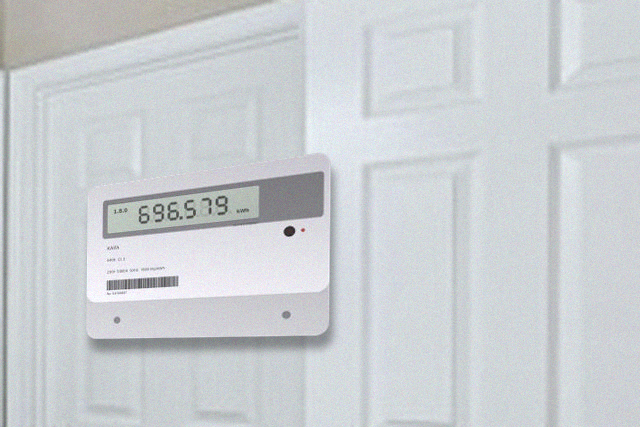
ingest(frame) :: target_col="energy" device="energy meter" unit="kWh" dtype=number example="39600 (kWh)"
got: 696.579 (kWh)
